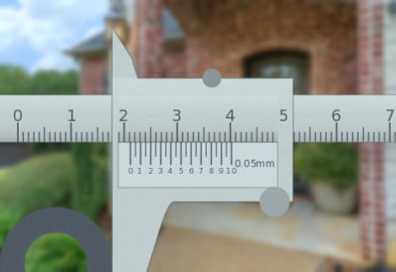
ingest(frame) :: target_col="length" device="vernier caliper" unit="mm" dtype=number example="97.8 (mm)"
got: 21.2 (mm)
